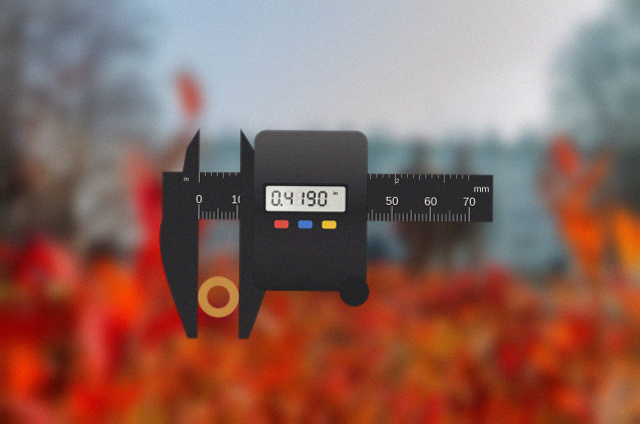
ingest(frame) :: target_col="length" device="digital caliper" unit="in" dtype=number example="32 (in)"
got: 0.4190 (in)
